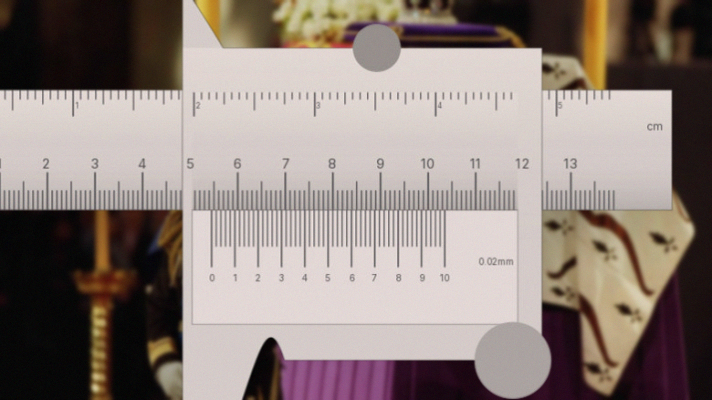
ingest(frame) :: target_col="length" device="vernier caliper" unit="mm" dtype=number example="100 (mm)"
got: 54.5 (mm)
